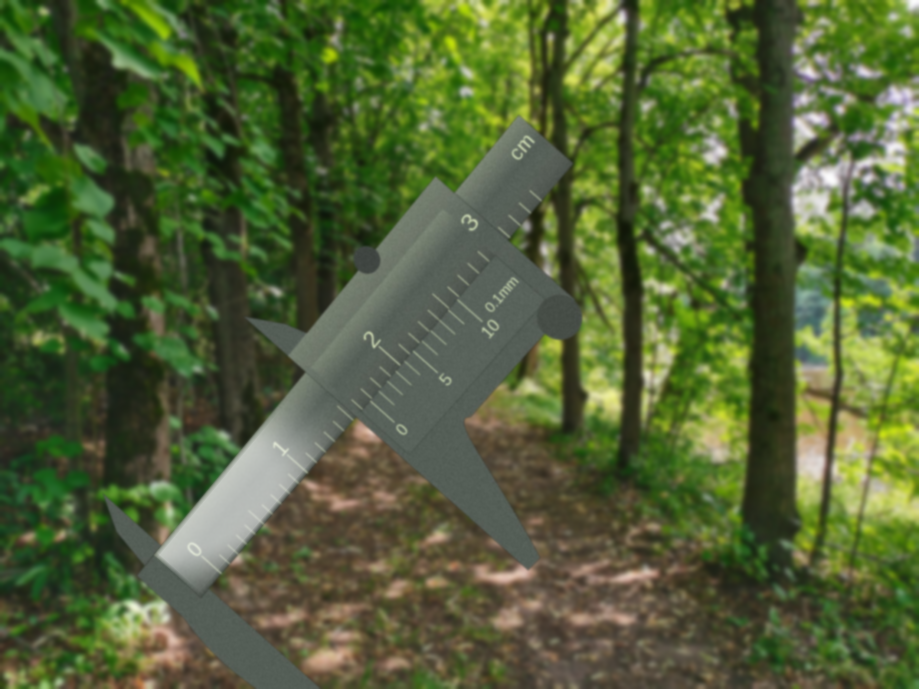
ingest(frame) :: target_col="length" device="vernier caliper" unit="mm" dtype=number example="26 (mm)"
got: 16.8 (mm)
